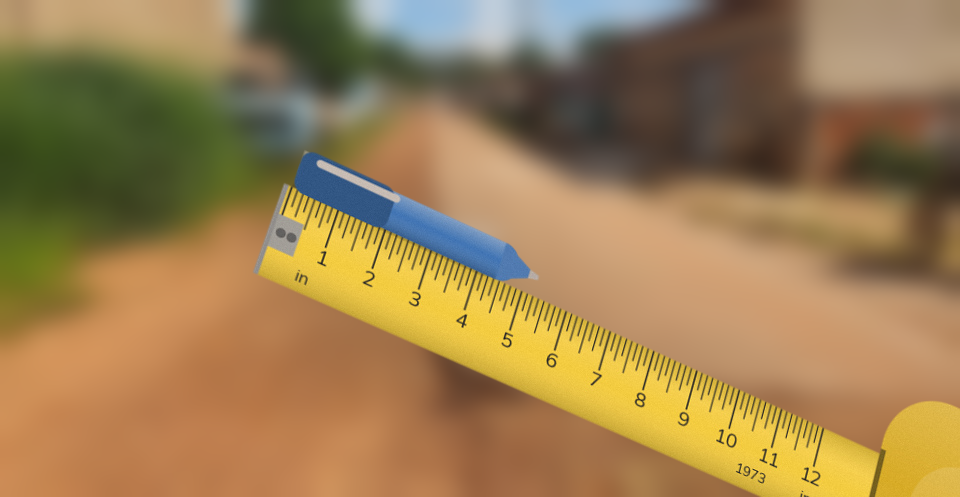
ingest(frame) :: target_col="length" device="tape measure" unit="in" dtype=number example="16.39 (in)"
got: 5.25 (in)
